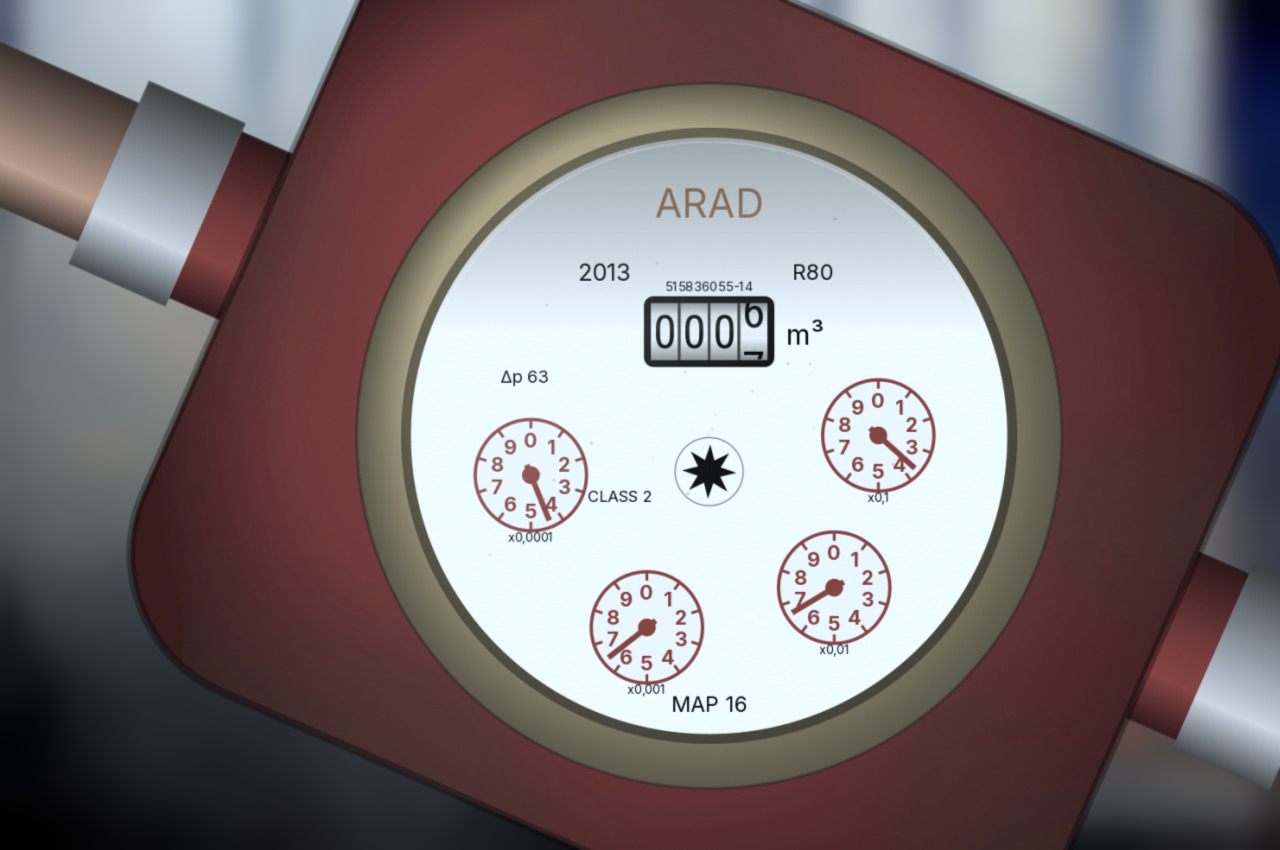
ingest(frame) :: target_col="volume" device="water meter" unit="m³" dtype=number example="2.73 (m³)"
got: 6.3664 (m³)
